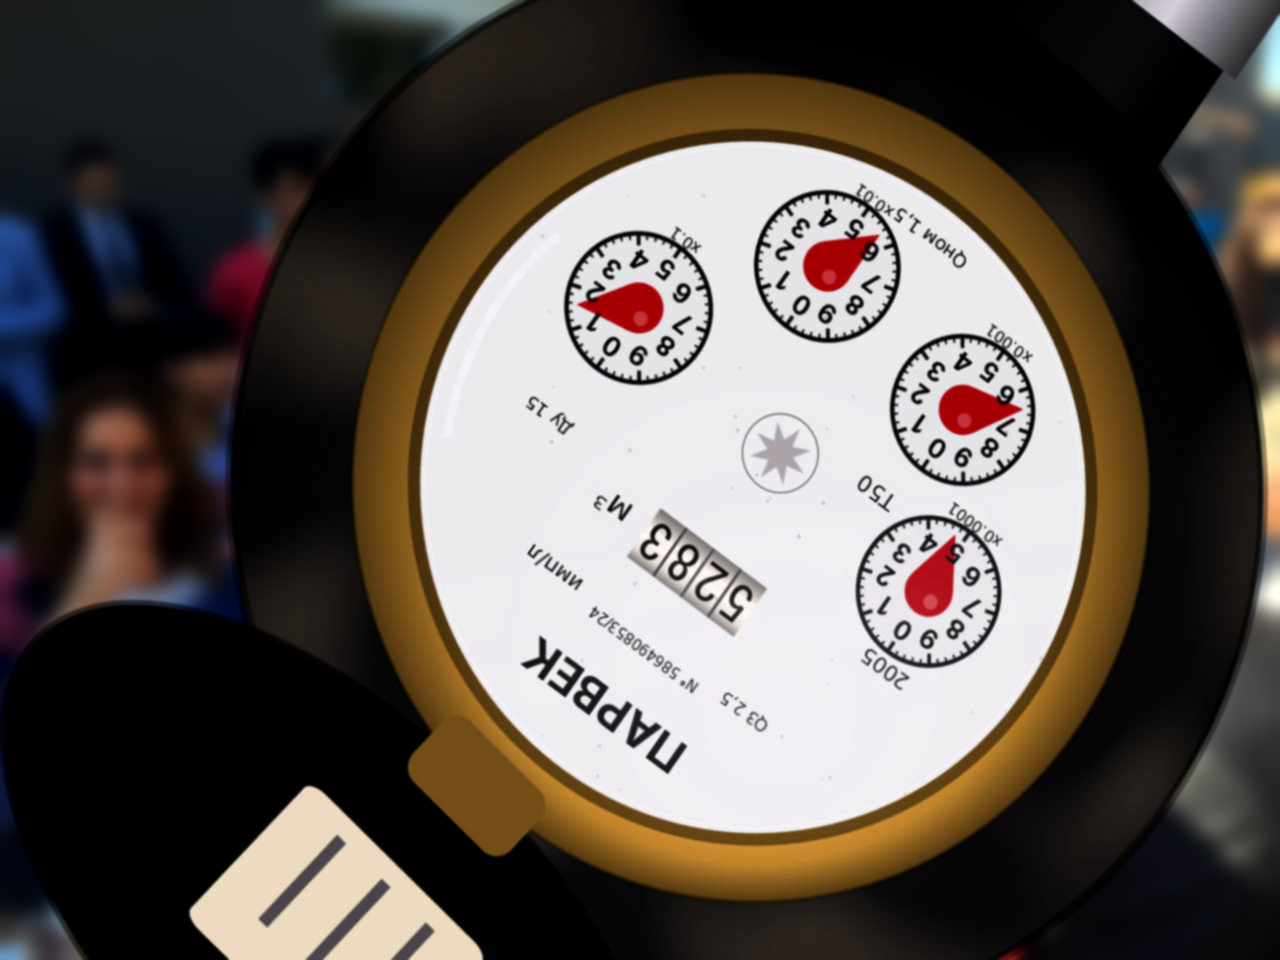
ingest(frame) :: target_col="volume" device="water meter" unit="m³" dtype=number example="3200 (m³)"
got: 5283.1564 (m³)
